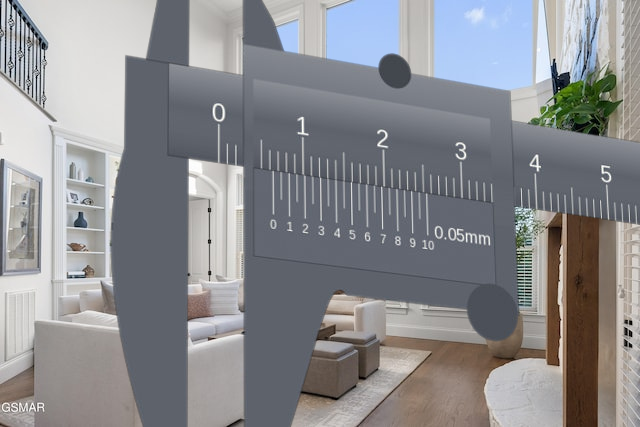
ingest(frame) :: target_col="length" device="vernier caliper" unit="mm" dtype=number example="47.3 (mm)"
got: 6.4 (mm)
